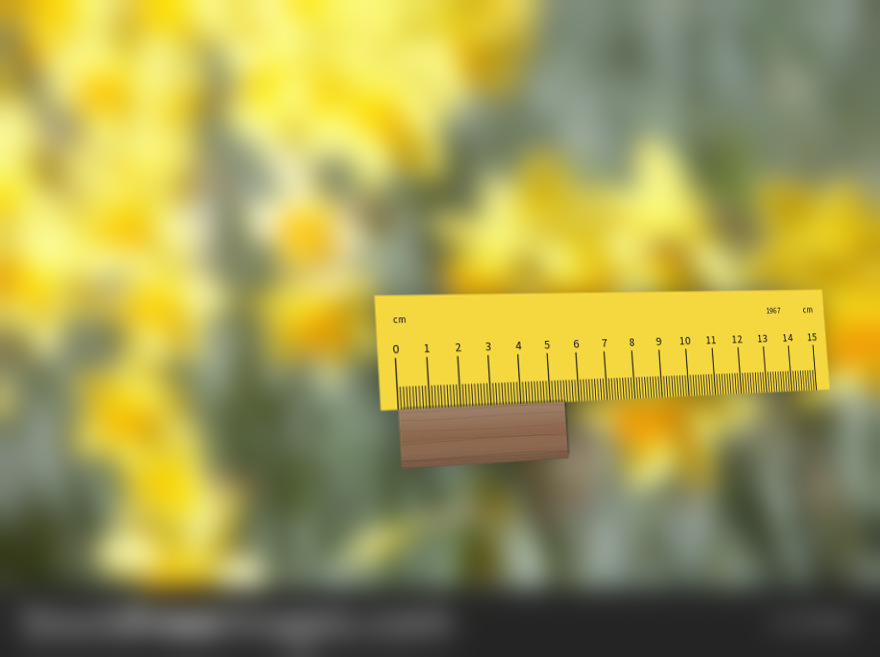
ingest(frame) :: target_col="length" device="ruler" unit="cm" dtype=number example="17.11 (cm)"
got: 5.5 (cm)
